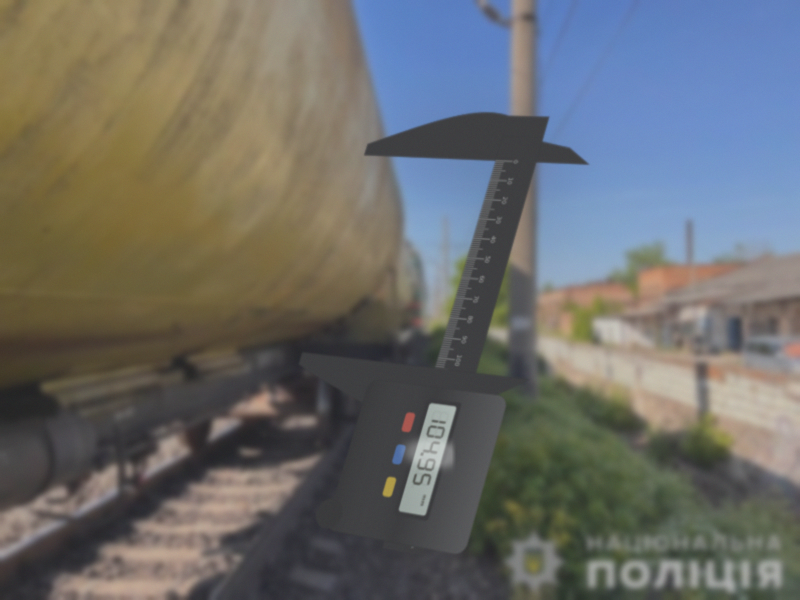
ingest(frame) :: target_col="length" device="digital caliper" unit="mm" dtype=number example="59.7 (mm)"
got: 104.95 (mm)
